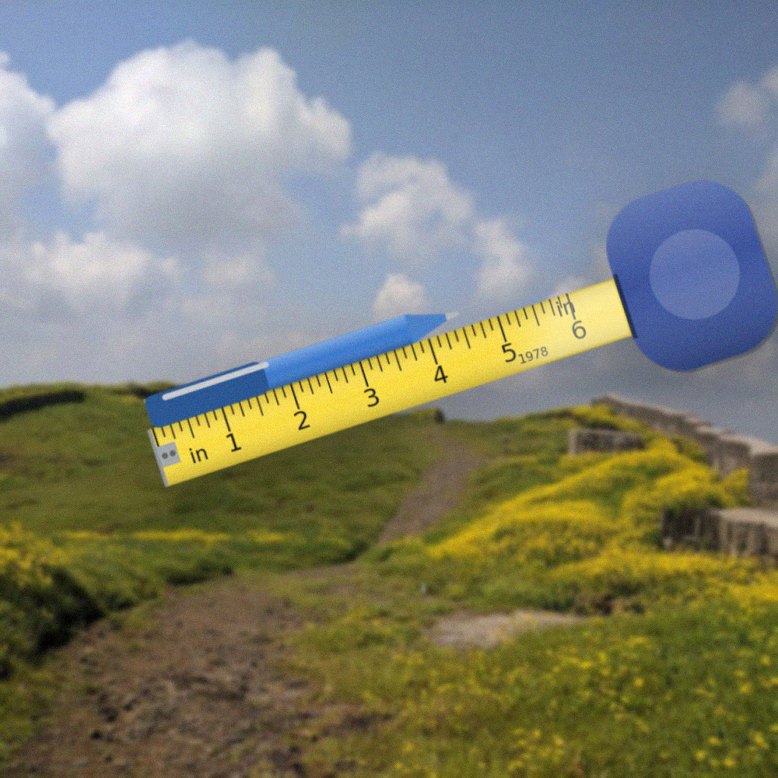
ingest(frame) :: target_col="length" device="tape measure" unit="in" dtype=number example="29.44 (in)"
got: 4.5 (in)
